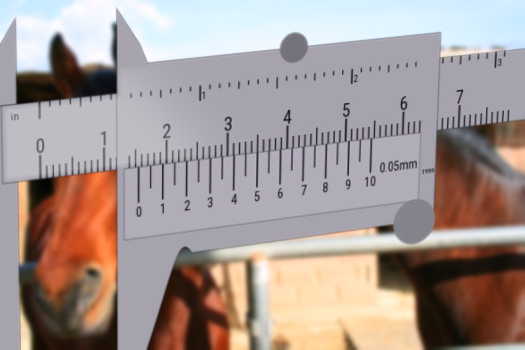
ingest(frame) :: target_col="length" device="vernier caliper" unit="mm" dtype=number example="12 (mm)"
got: 15.5 (mm)
